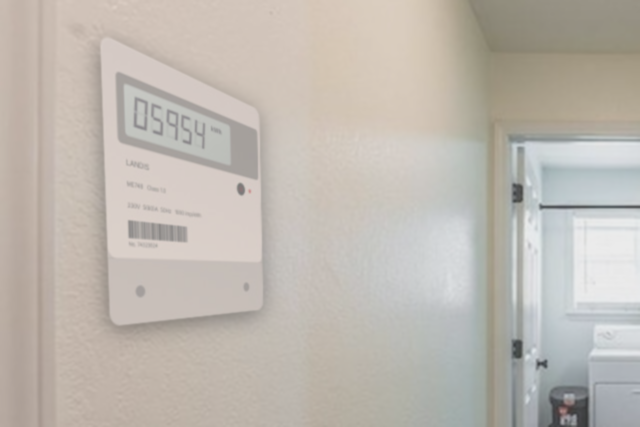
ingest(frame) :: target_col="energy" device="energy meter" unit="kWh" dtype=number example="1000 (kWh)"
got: 5954 (kWh)
